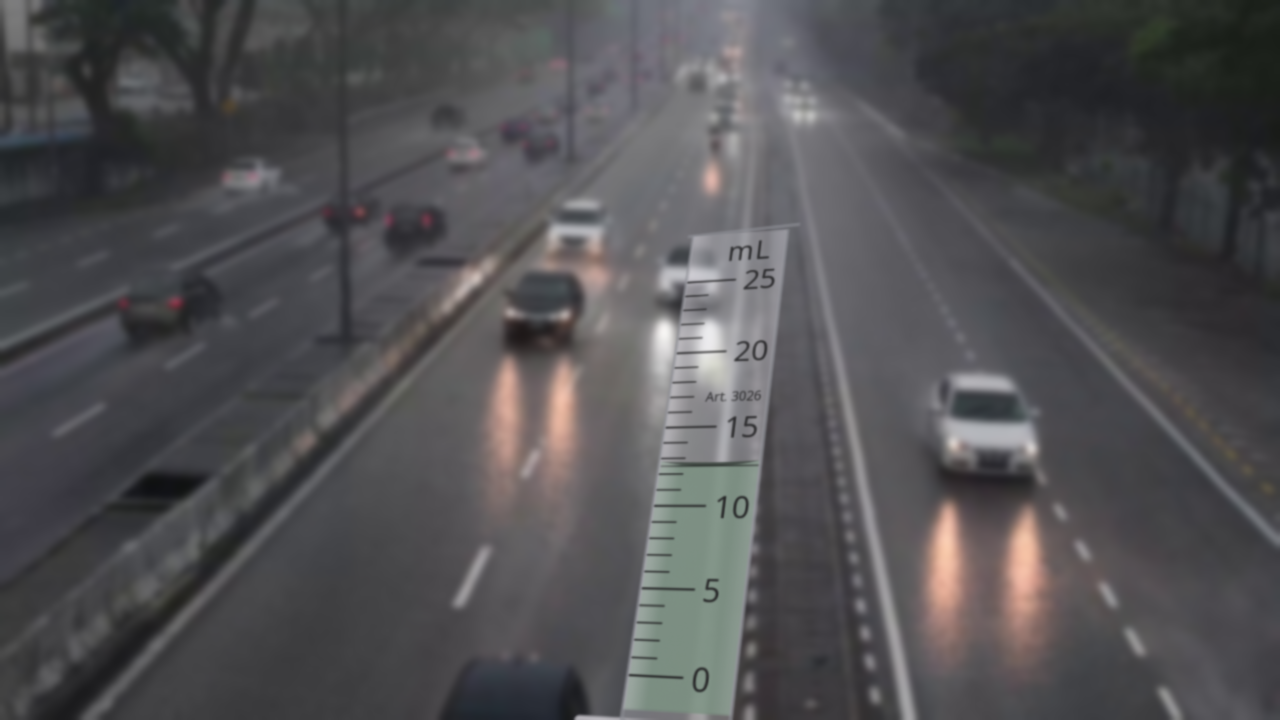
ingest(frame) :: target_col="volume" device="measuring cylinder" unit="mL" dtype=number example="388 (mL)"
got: 12.5 (mL)
